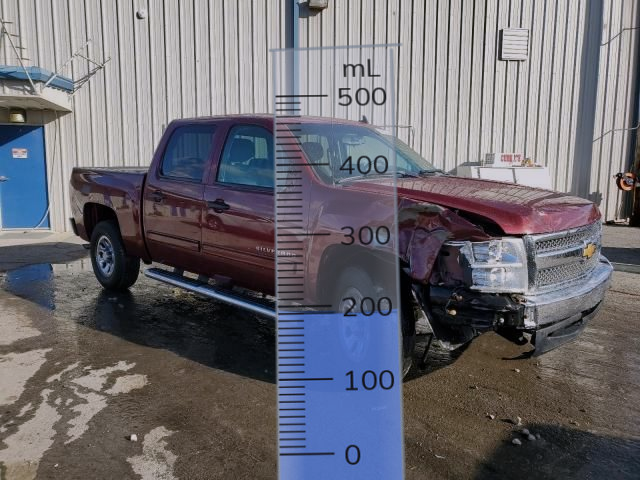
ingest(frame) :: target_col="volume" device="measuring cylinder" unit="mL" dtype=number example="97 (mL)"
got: 190 (mL)
